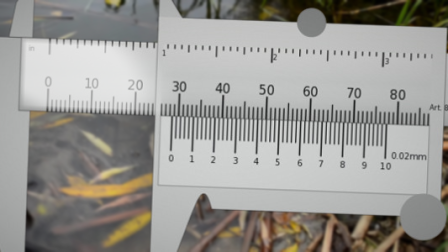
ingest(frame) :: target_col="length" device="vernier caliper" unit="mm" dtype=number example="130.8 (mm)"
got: 28.5 (mm)
